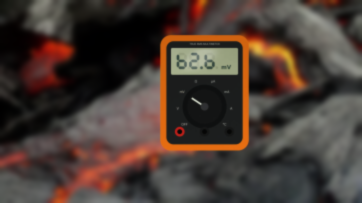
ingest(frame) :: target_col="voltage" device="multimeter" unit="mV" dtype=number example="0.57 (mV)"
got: 62.6 (mV)
